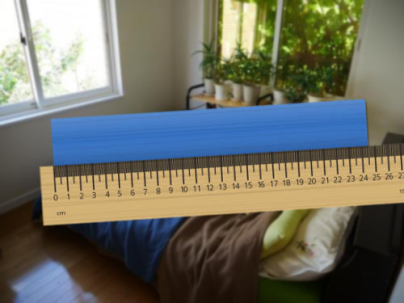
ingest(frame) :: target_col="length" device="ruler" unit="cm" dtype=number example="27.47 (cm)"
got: 24.5 (cm)
